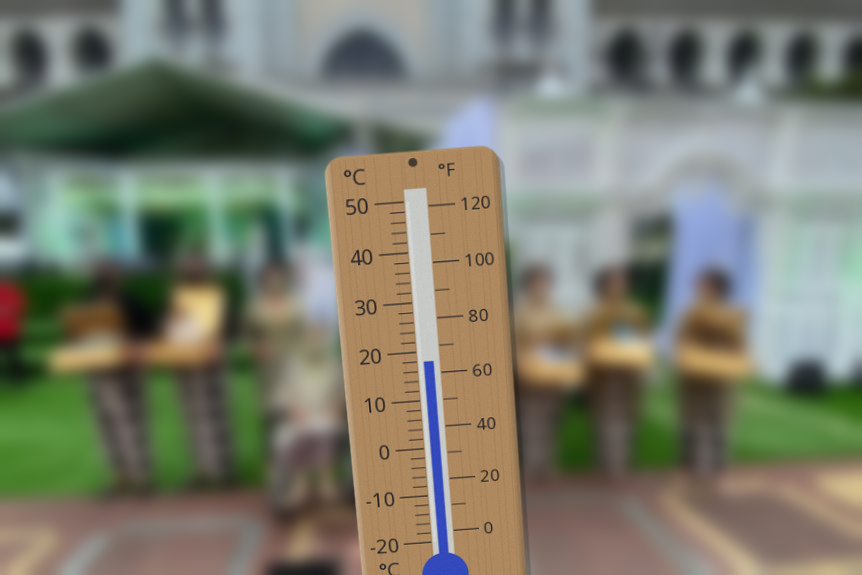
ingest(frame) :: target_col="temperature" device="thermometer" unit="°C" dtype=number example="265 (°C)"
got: 18 (°C)
